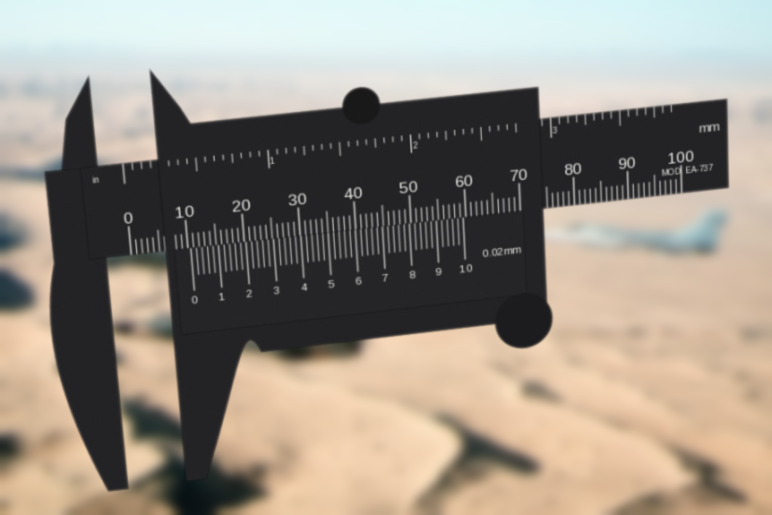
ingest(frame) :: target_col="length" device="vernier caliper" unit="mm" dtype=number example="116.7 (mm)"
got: 10.5 (mm)
